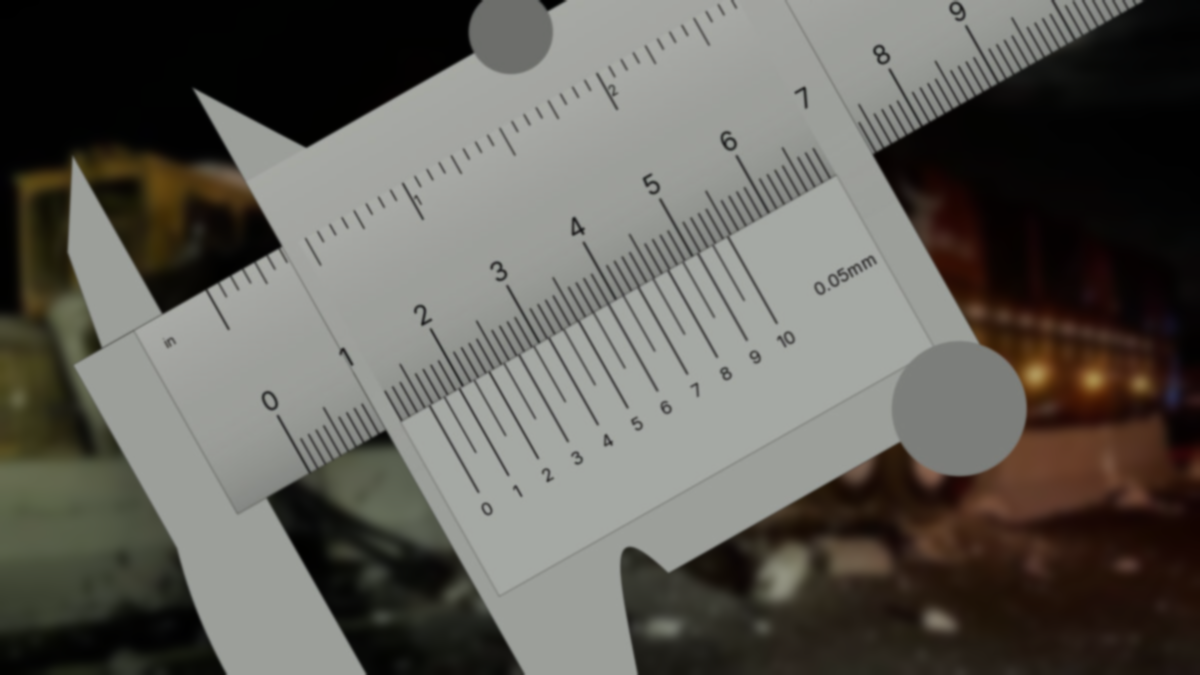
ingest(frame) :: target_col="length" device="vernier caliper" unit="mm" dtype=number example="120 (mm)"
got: 15.6 (mm)
